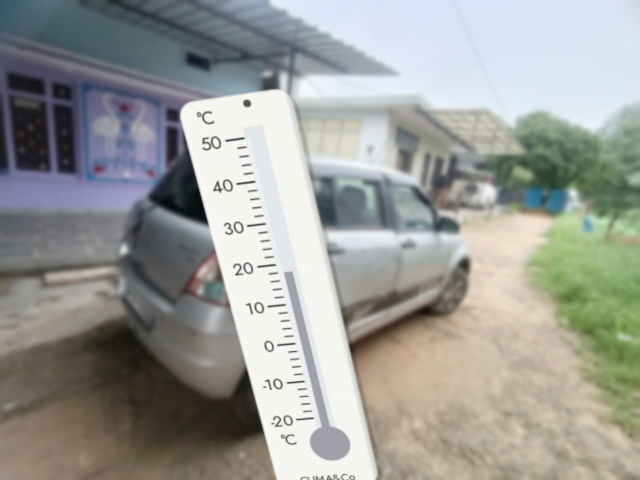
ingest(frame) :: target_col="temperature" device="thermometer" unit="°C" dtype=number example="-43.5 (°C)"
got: 18 (°C)
